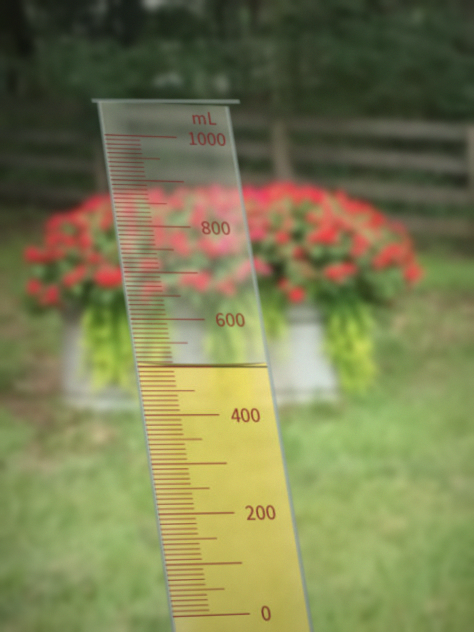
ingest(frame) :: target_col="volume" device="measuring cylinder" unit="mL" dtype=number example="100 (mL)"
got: 500 (mL)
